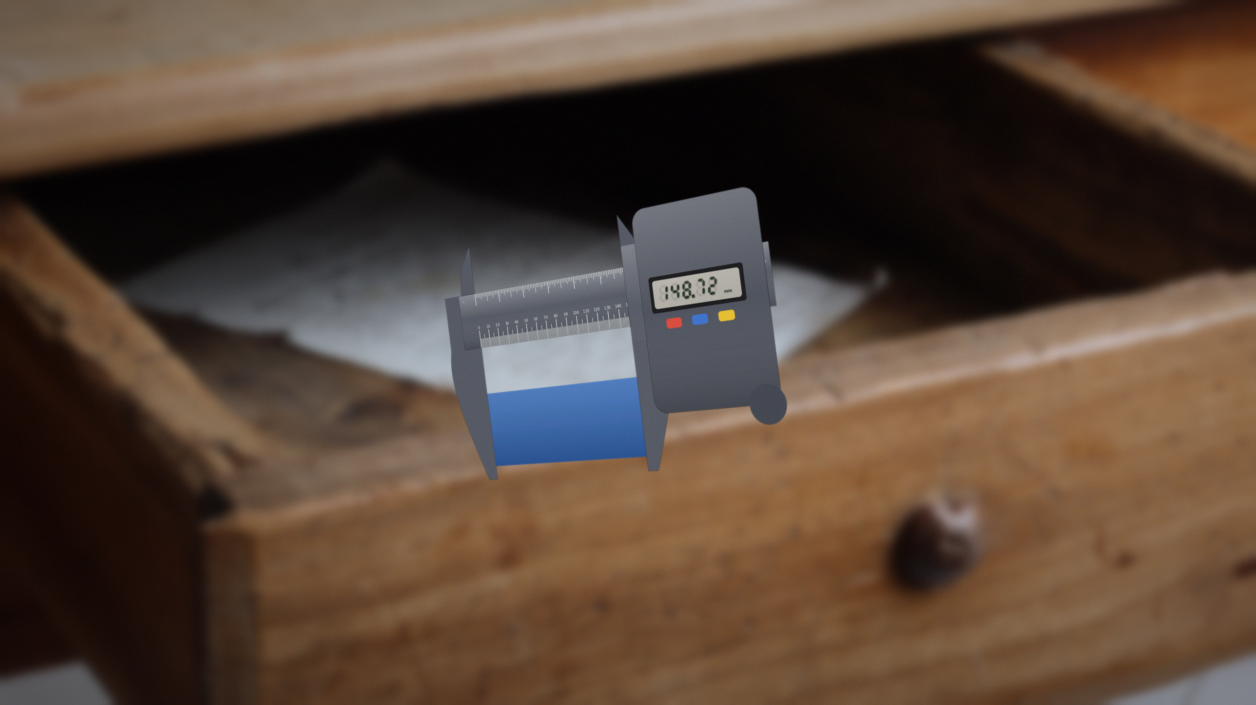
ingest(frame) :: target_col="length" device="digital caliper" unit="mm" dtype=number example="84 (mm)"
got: 148.72 (mm)
